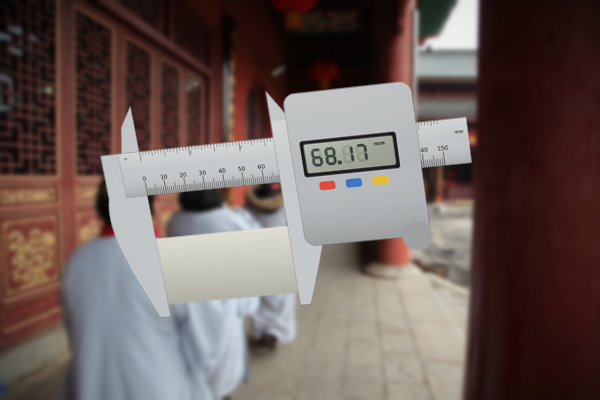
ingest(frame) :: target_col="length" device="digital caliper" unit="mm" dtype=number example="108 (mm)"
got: 68.17 (mm)
